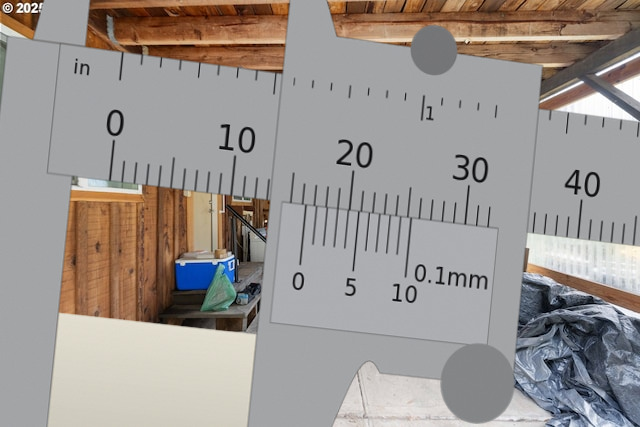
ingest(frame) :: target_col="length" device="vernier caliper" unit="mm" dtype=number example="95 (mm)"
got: 16.3 (mm)
